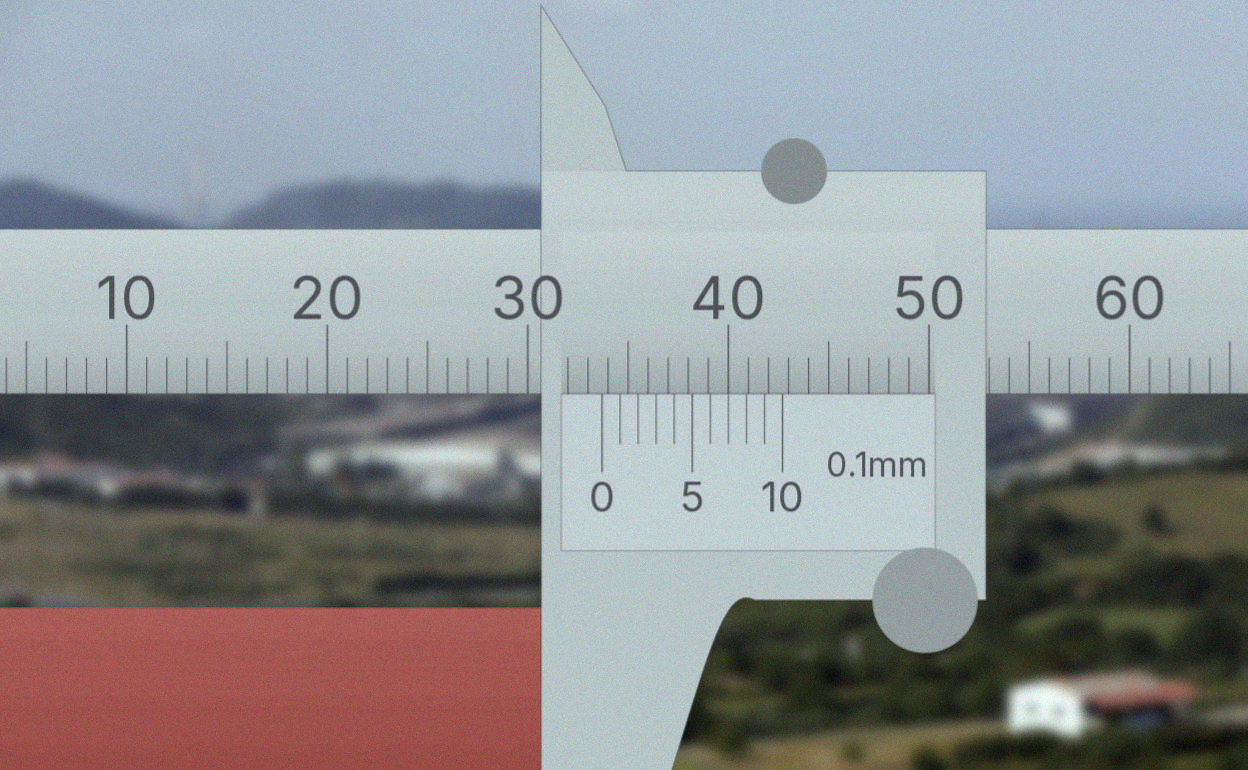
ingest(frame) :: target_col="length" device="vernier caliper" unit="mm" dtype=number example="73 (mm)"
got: 33.7 (mm)
